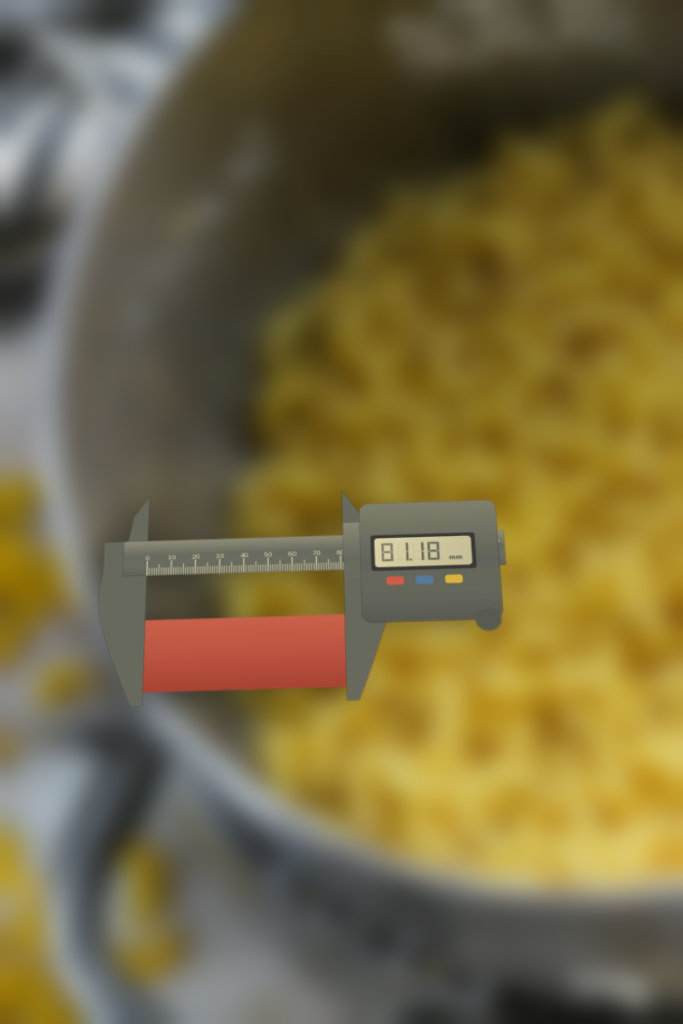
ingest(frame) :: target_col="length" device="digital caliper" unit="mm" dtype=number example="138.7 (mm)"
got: 81.18 (mm)
